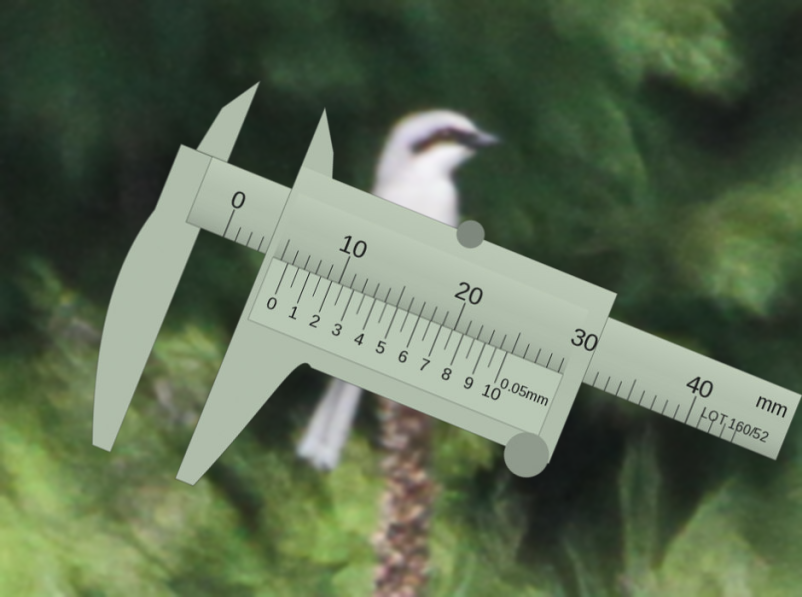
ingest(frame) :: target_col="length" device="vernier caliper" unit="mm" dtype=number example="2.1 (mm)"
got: 5.6 (mm)
